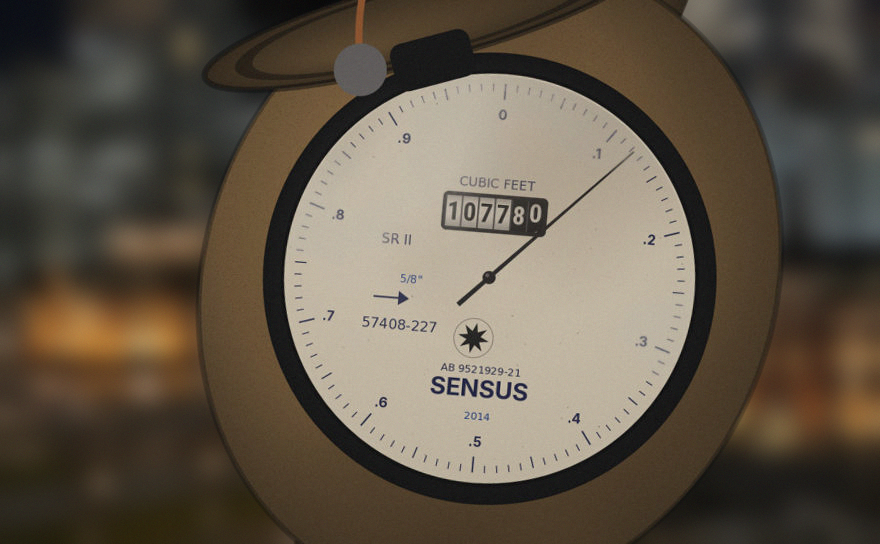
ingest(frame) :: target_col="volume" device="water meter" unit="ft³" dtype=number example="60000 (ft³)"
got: 107780.12 (ft³)
